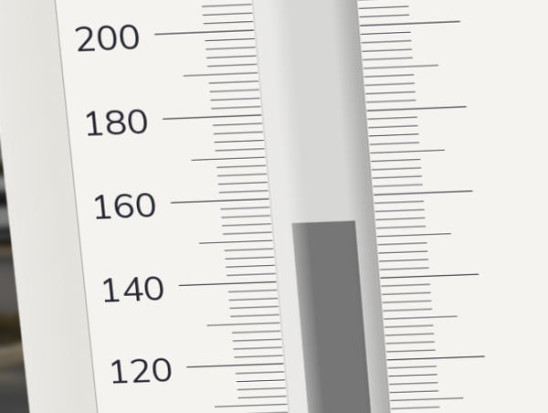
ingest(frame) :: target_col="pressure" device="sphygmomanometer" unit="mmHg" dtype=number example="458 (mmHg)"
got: 154 (mmHg)
